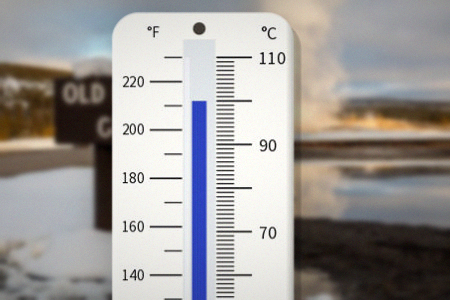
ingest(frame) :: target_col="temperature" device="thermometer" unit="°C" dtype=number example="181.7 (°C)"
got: 100 (°C)
